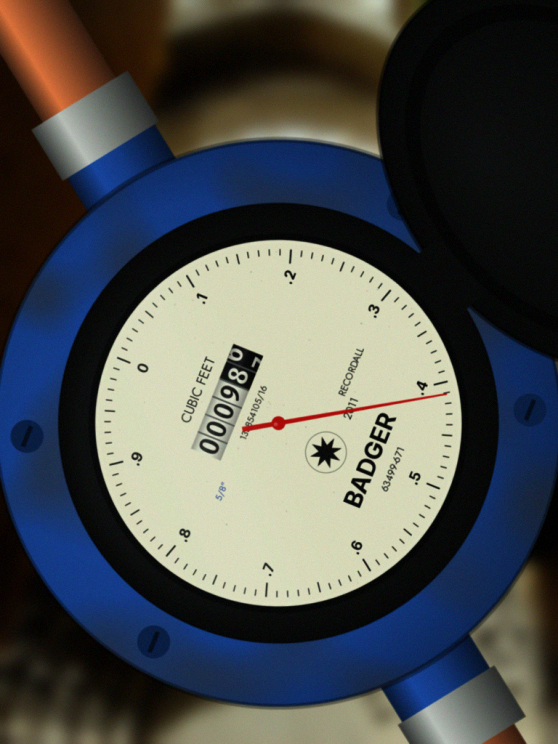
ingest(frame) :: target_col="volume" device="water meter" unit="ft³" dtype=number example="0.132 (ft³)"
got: 986.41 (ft³)
